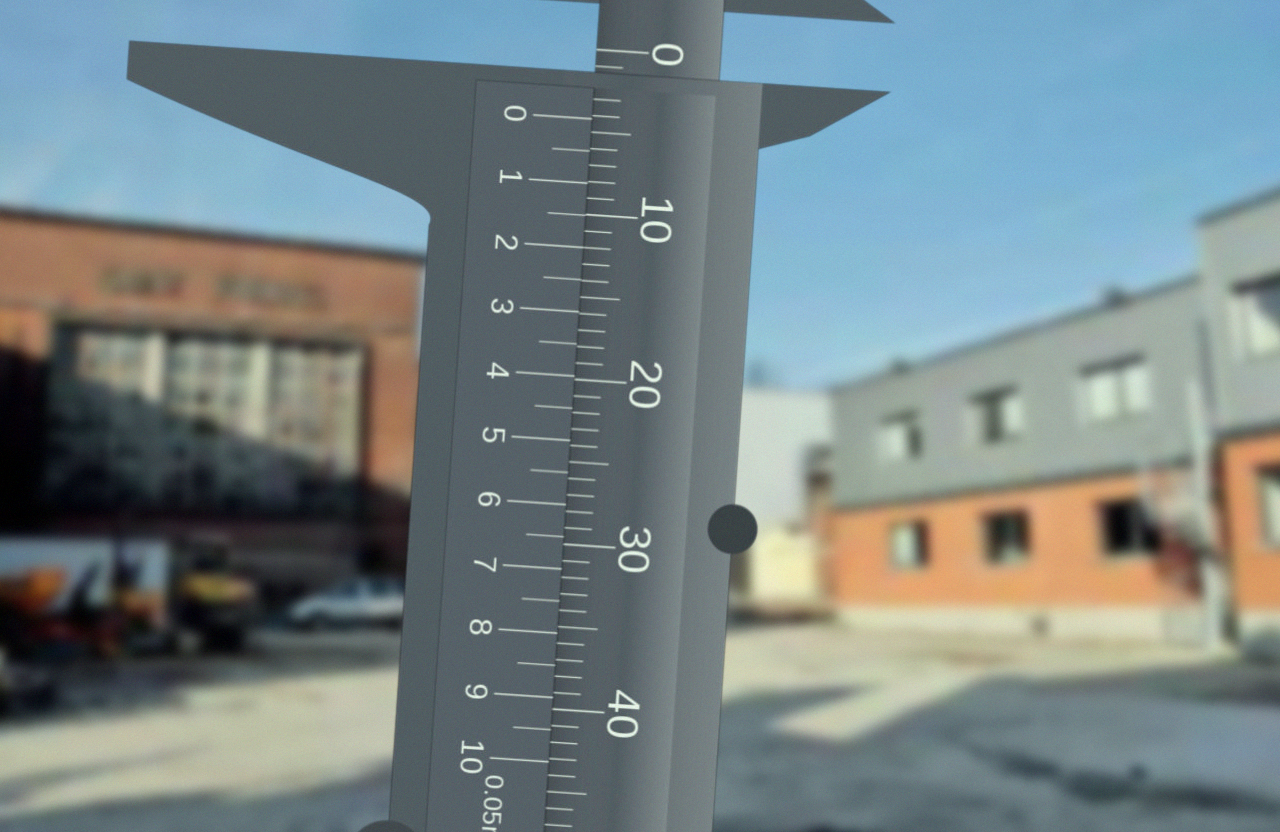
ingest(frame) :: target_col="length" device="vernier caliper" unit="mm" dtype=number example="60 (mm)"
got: 4.2 (mm)
